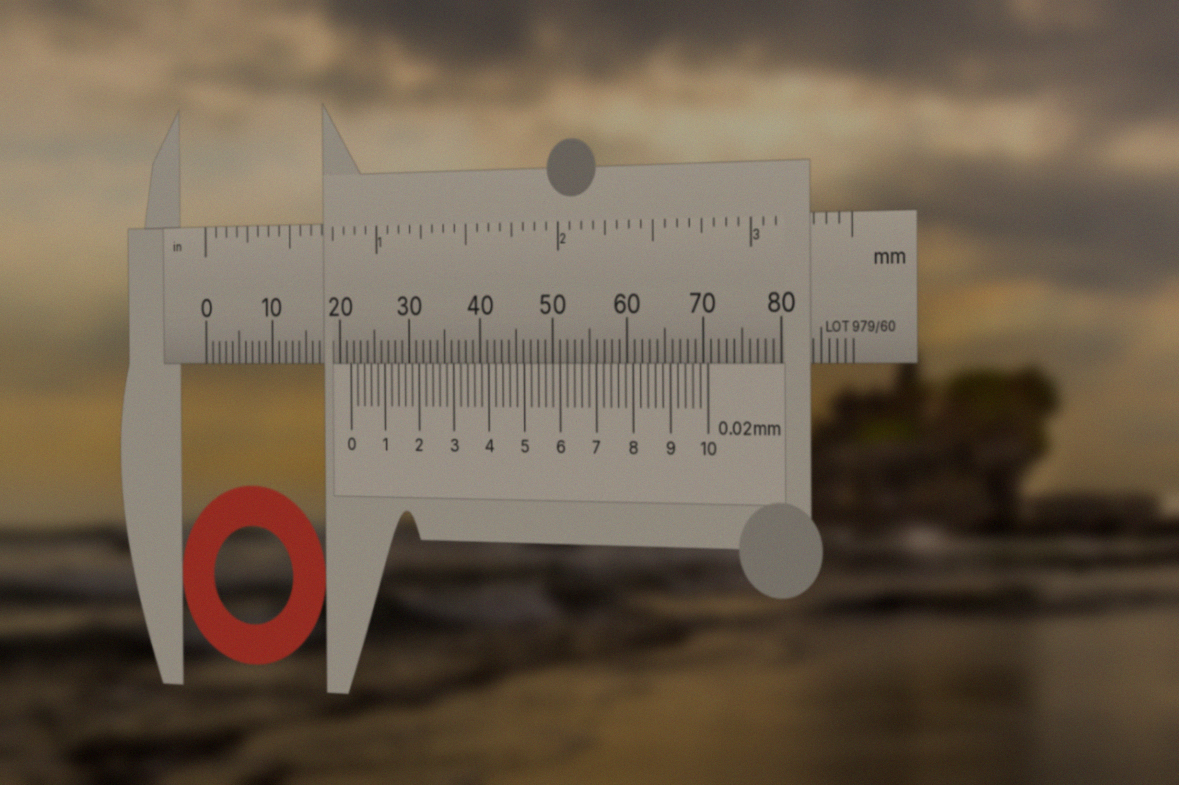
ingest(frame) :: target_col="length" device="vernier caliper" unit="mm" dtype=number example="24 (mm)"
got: 21.6 (mm)
